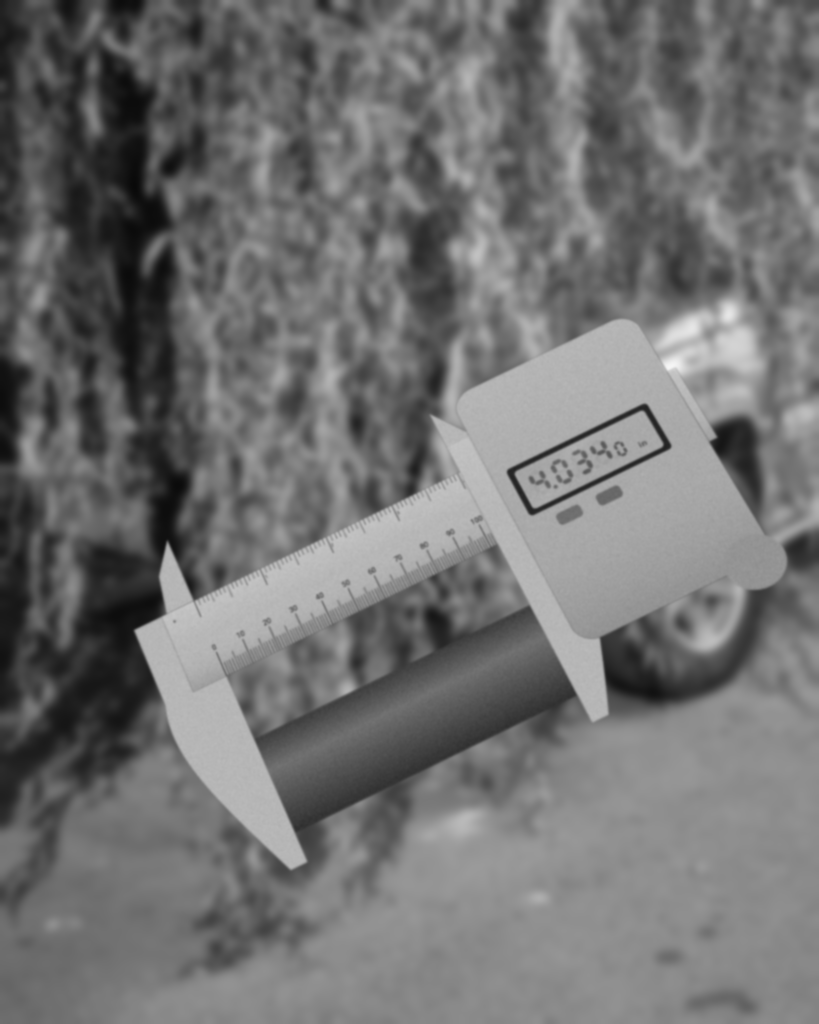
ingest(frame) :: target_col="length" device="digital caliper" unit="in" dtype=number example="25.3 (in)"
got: 4.0340 (in)
